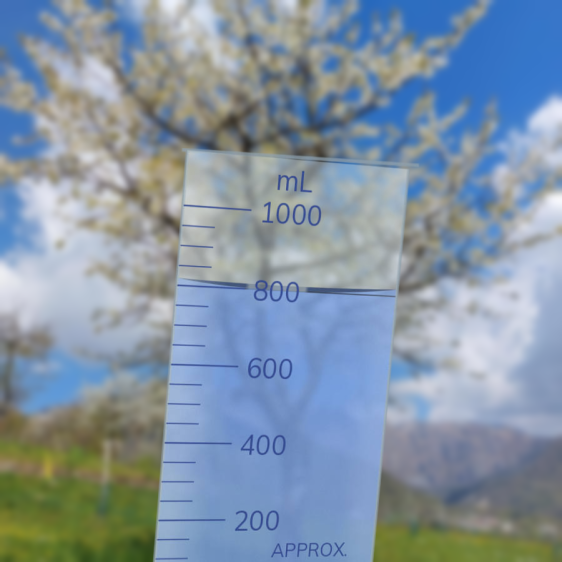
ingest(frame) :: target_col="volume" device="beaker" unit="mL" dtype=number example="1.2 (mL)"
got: 800 (mL)
